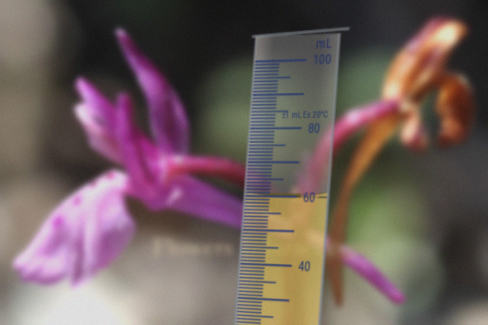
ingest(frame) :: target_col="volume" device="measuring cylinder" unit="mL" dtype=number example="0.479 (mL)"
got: 60 (mL)
